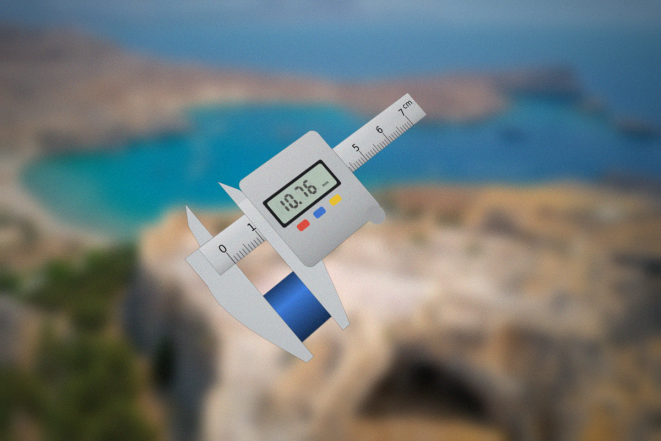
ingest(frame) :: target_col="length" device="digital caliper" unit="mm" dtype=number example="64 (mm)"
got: 10.76 (mm)
